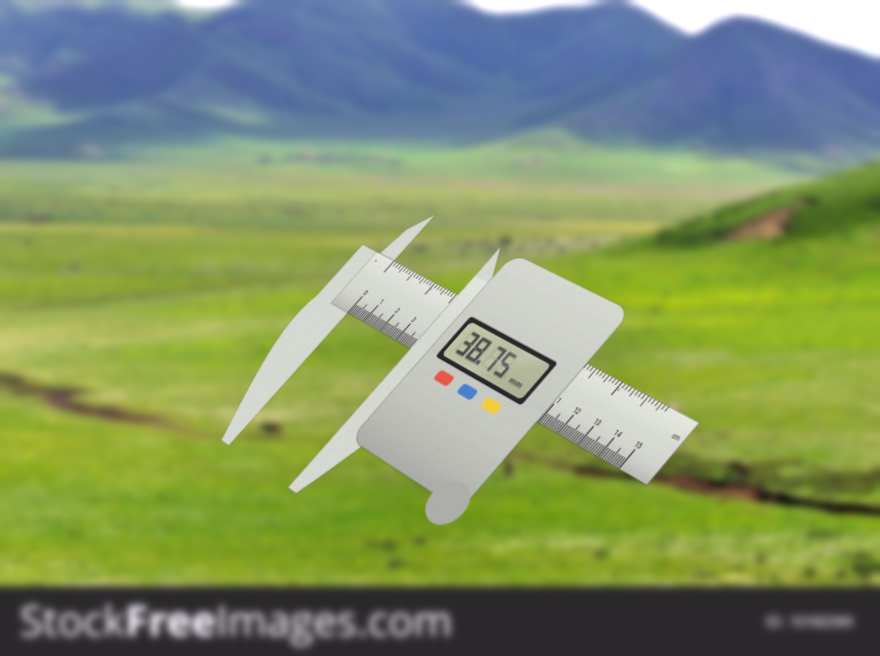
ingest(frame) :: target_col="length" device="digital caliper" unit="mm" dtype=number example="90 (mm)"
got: 38.75 (mm)
